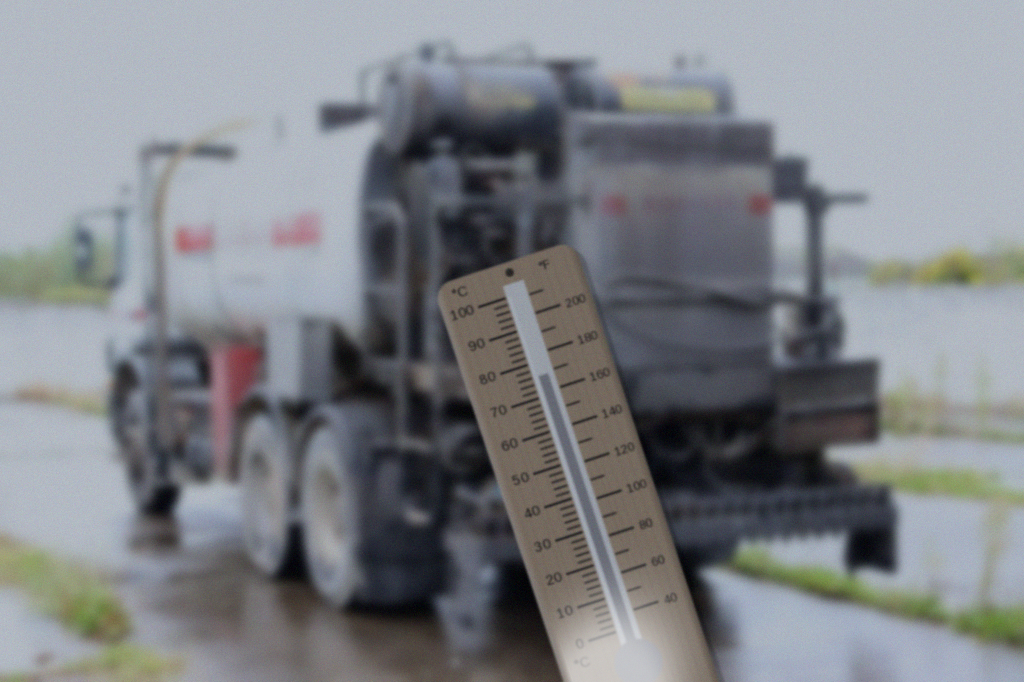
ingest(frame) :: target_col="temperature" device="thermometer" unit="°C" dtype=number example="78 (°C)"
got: 76 (°C)
